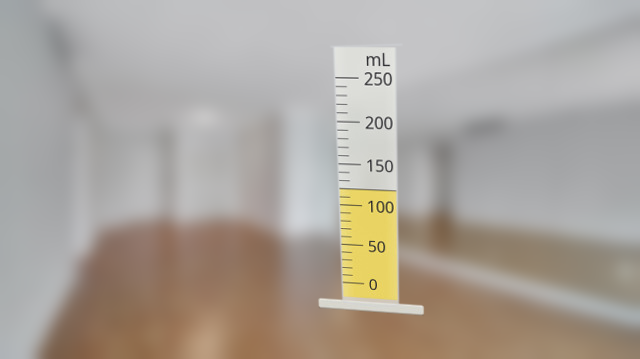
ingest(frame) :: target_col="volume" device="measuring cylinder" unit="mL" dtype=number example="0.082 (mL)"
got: 120 (mL)
